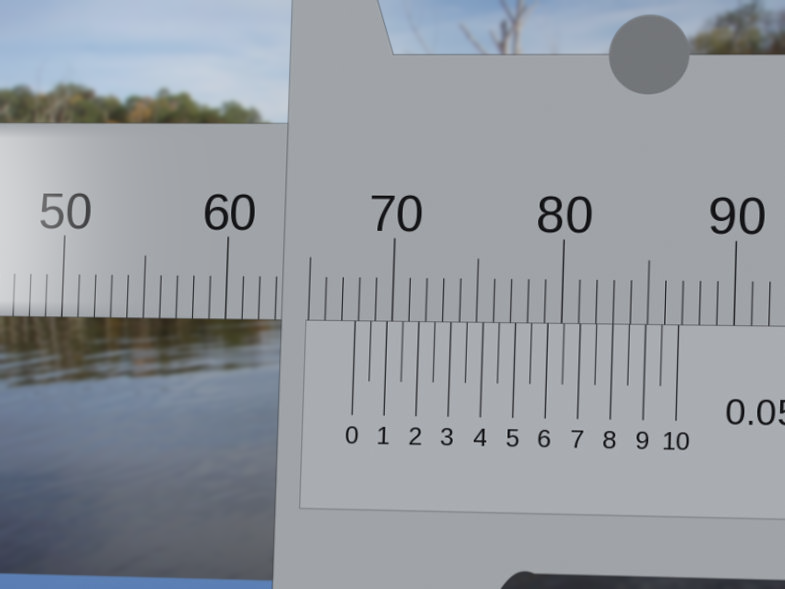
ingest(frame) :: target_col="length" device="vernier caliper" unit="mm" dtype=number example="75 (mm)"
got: 67.8 (mm)
